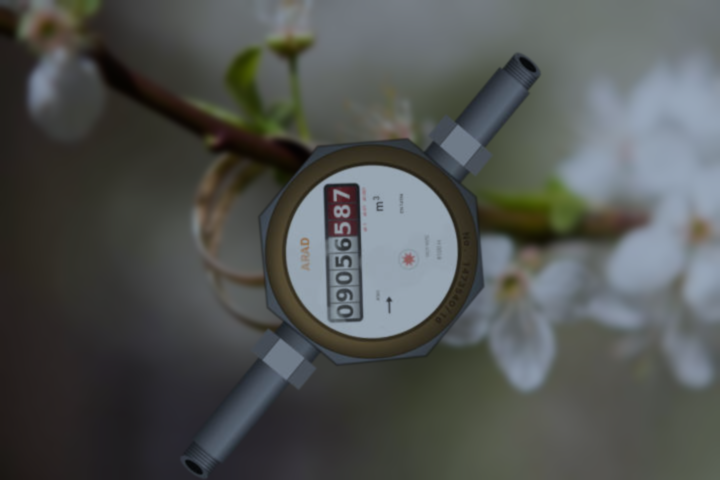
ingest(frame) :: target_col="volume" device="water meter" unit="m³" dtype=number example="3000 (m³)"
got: 9056.587 (m³)
